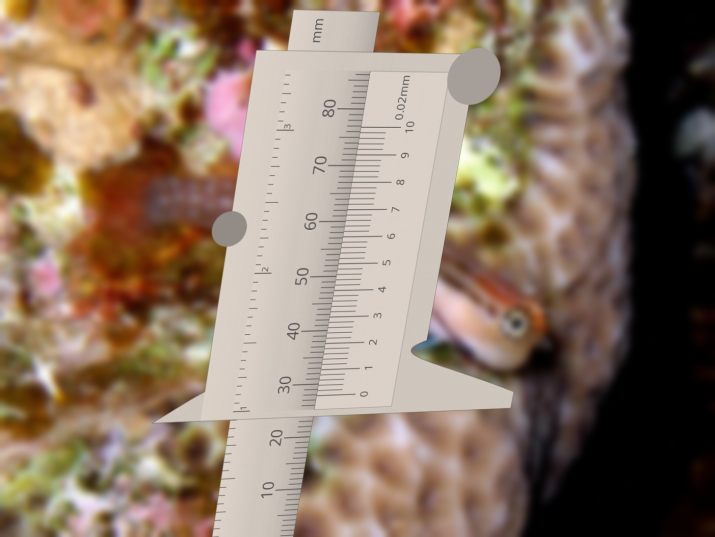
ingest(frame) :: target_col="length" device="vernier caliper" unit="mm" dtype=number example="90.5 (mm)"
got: 27.8 (mm)
